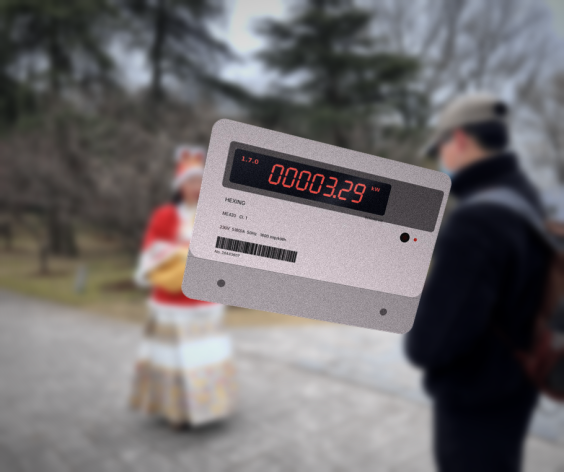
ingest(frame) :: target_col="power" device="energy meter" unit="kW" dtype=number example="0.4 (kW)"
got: 3.29 (kW)
